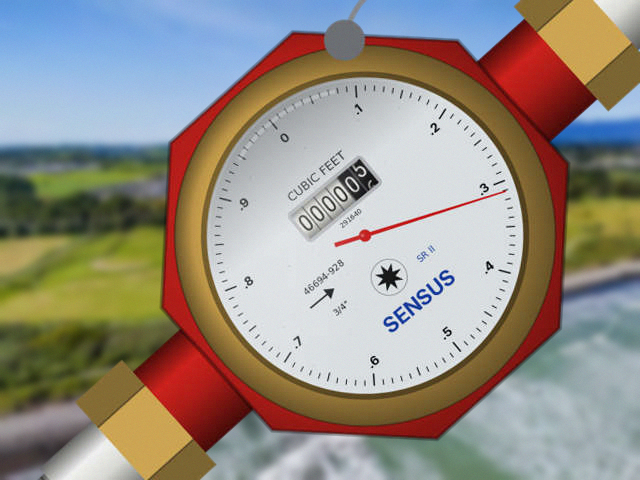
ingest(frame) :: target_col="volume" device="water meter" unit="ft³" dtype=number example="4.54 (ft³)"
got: 5.31 (ft³)
